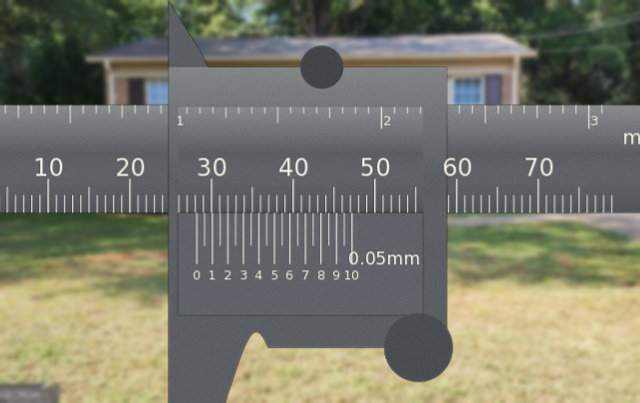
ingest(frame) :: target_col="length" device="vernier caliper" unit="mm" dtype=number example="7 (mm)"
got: 28.2 (mm)
